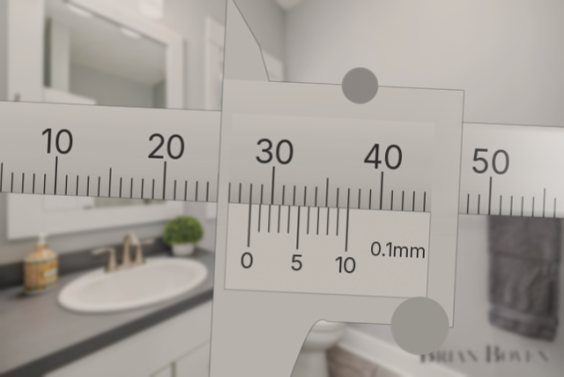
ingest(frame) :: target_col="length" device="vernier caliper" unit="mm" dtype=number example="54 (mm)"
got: 28.0 (mm)
